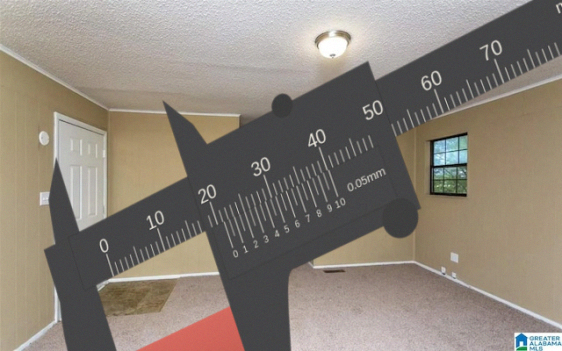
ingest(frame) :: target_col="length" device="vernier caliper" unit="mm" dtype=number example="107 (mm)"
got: 21.2 (mm)
